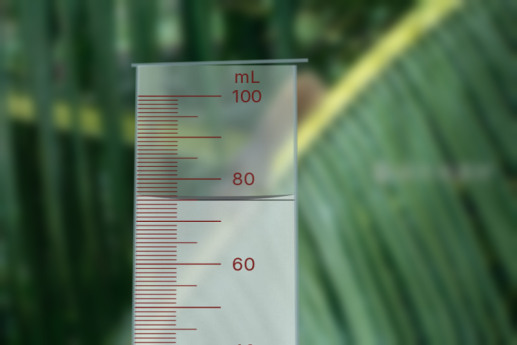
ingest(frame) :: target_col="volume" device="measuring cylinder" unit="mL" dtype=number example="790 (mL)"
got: 75 (mL)
